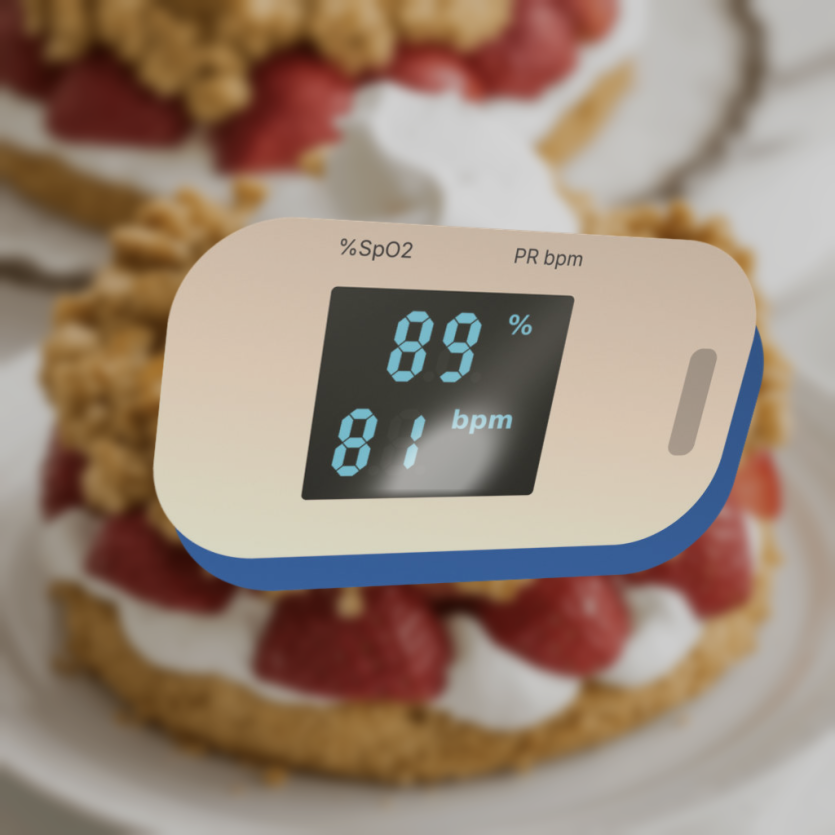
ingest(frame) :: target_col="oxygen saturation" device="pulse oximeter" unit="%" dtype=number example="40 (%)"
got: 89 (%)
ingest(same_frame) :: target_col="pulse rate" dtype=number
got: 81 (bpm)
